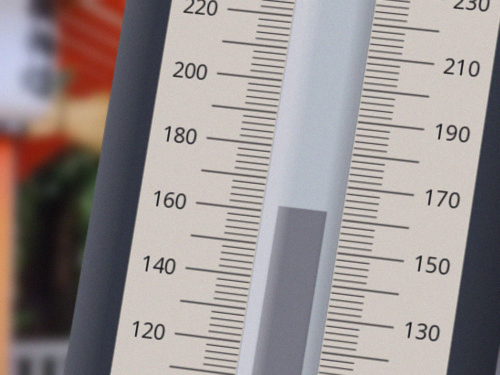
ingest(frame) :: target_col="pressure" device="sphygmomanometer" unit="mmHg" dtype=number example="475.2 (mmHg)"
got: 162 (mmHg)
